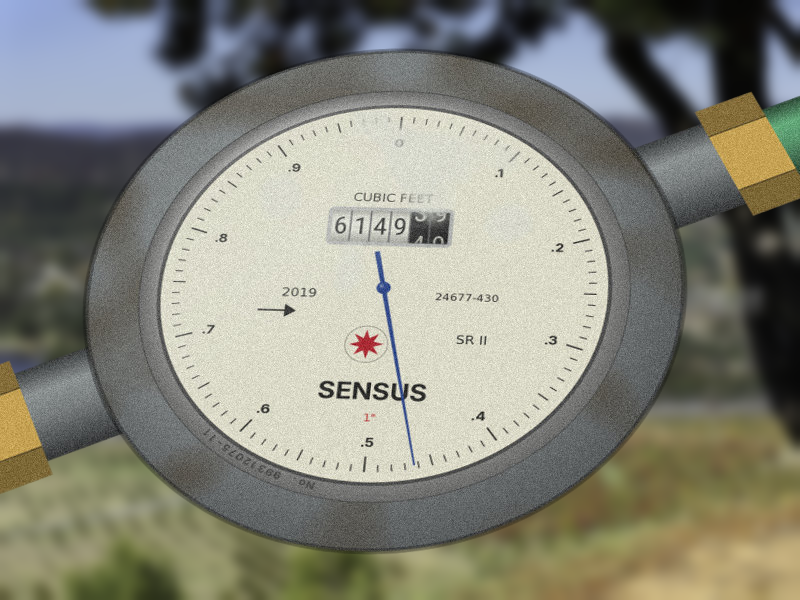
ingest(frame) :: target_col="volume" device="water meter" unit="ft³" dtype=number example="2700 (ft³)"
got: 614939.46 (ft³)
